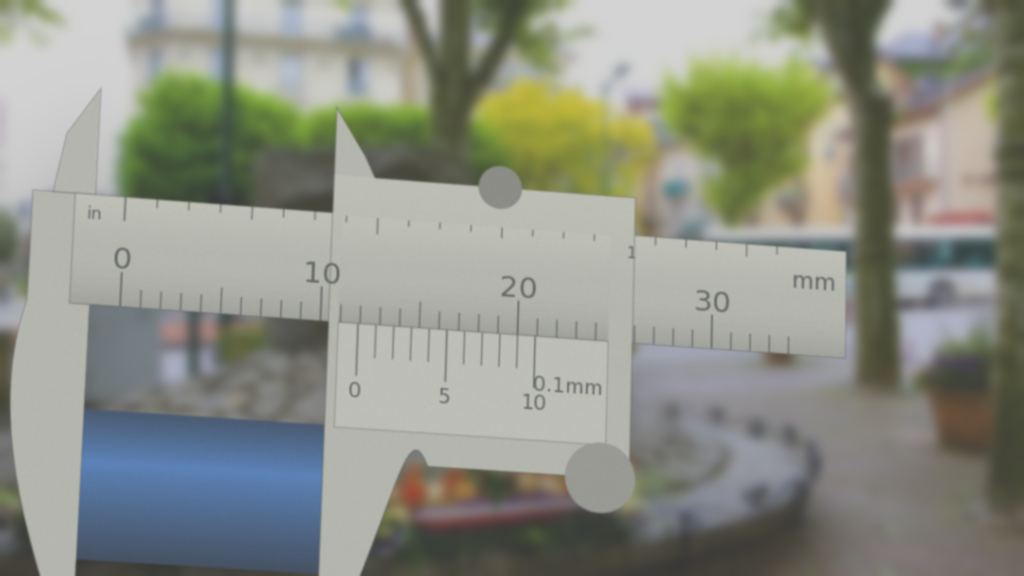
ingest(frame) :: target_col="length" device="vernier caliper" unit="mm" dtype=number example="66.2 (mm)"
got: 11.9 (mm)
